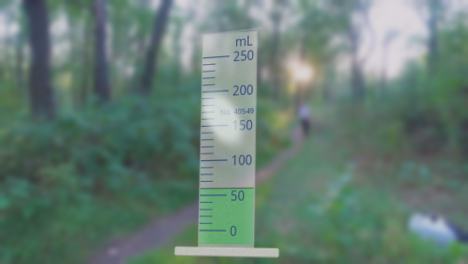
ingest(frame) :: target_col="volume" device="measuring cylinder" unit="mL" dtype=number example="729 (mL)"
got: 60 (mL)
